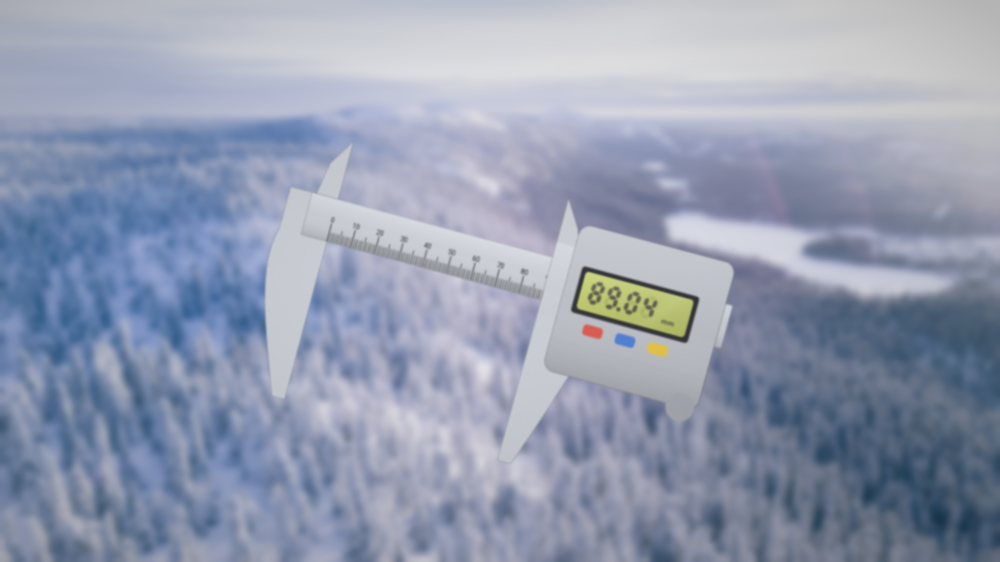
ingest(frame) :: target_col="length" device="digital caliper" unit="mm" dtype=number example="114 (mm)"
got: 89.04 (mm)
